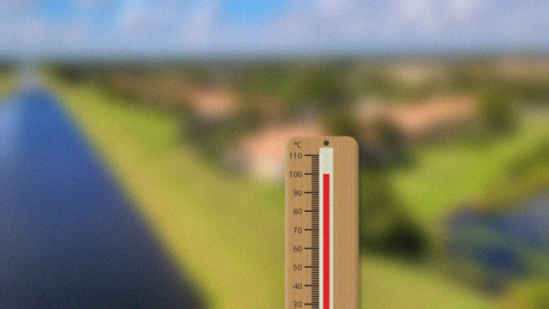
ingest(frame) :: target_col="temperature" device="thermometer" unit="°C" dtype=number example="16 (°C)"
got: 100 (°C)
